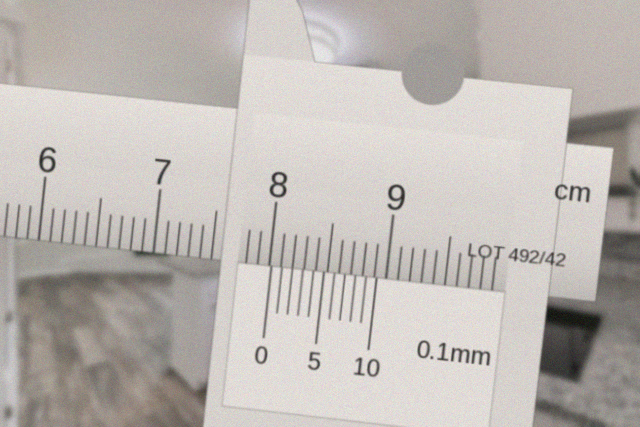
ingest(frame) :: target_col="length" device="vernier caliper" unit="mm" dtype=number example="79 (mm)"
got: 80.2 (mm)
